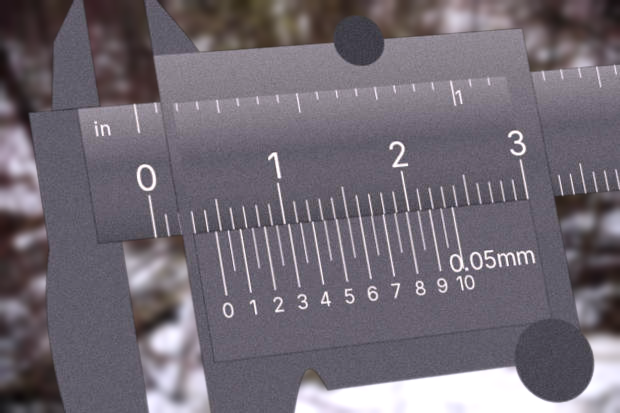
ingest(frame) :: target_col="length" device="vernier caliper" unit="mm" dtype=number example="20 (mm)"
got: 4.6 (mm)
